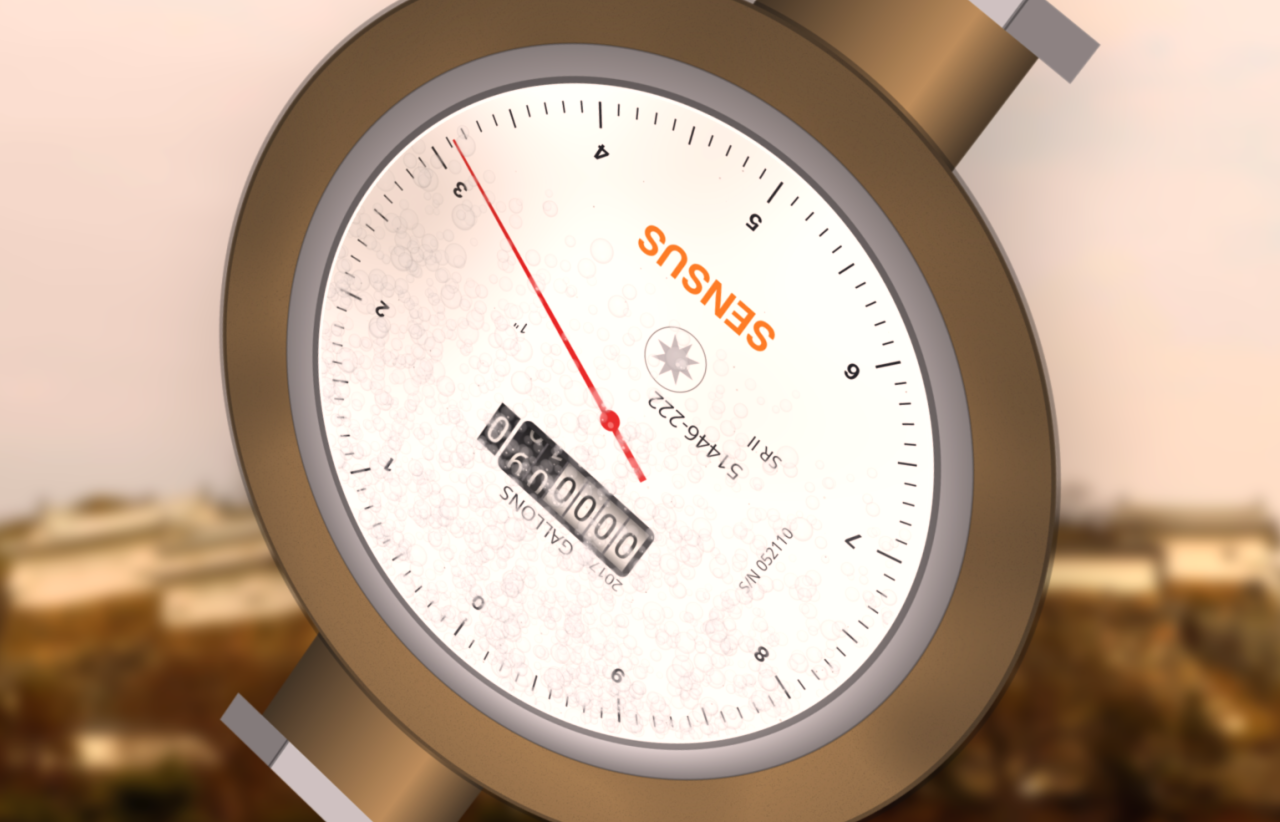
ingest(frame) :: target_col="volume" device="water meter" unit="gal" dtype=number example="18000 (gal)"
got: 93.1 (gal)
